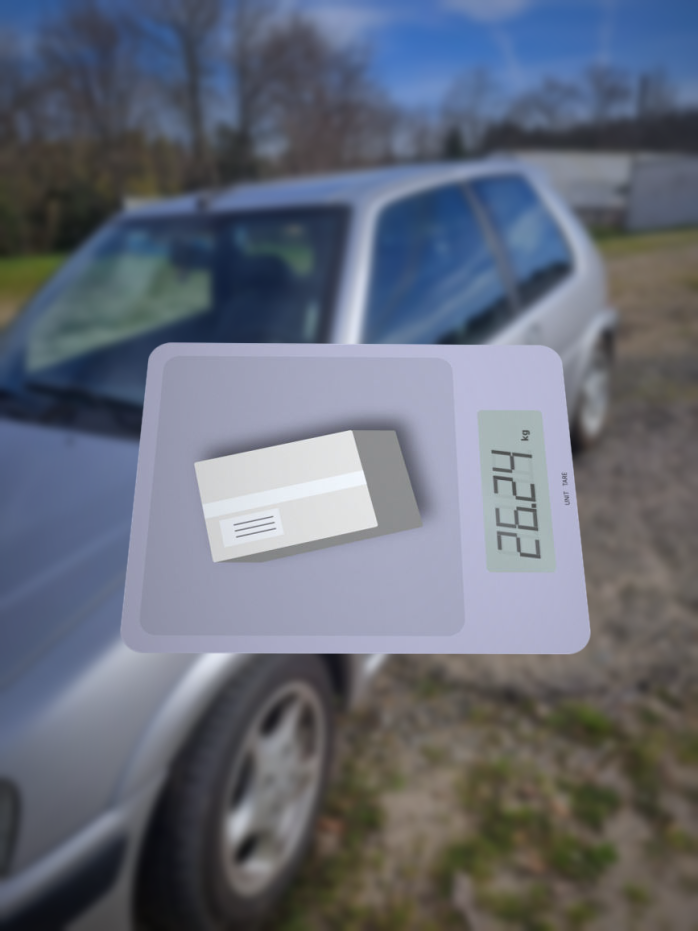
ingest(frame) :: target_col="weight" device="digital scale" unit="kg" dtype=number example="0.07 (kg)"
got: 26.24 (kg)
